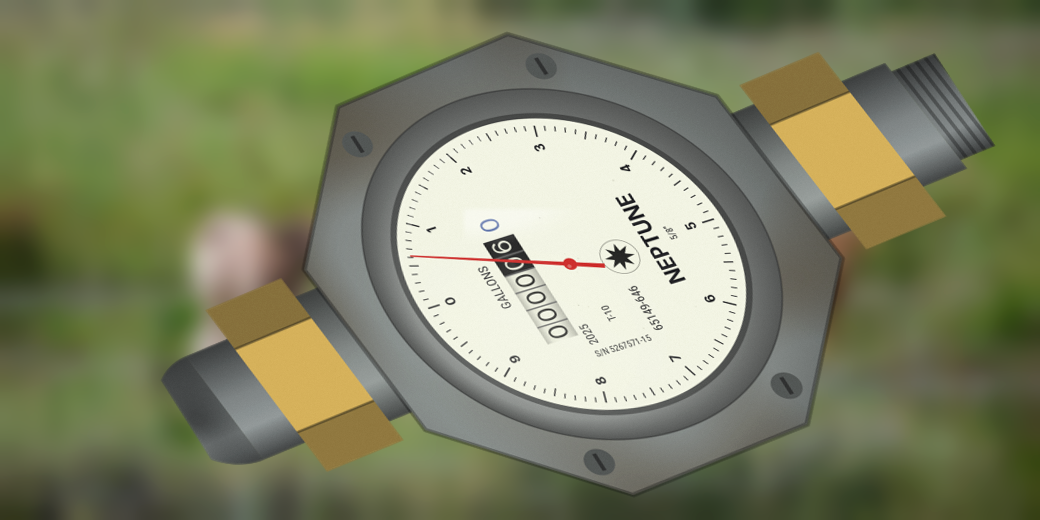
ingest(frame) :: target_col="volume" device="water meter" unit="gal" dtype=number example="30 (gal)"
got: 60.6 (gal)
